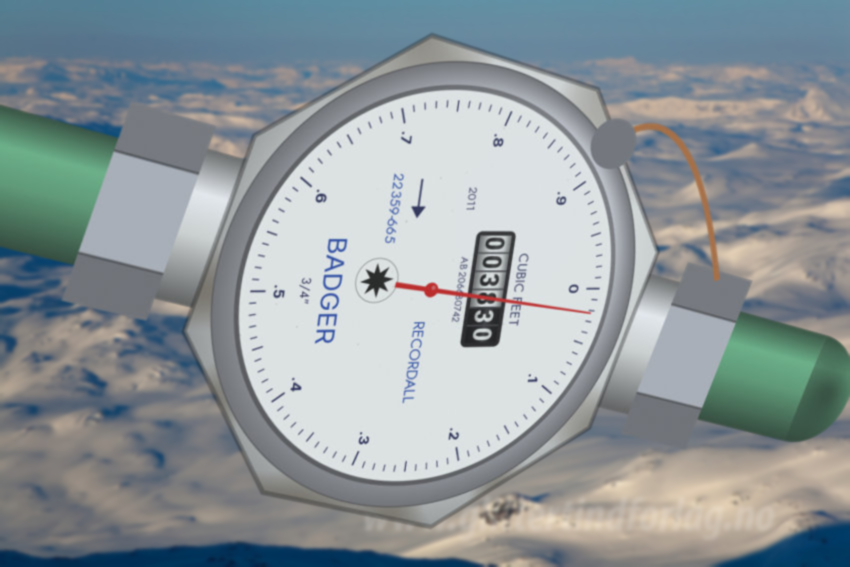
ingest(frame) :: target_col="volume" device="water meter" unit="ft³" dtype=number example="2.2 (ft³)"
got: 3830.02 (ft³)
